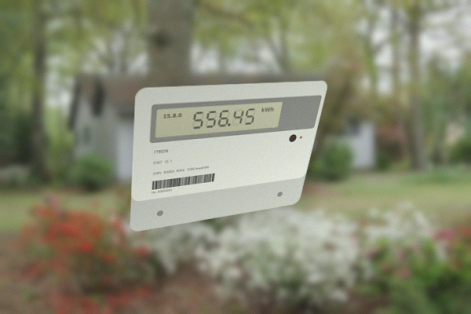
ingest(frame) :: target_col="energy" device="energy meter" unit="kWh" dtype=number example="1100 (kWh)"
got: 556.45 (kWh)
